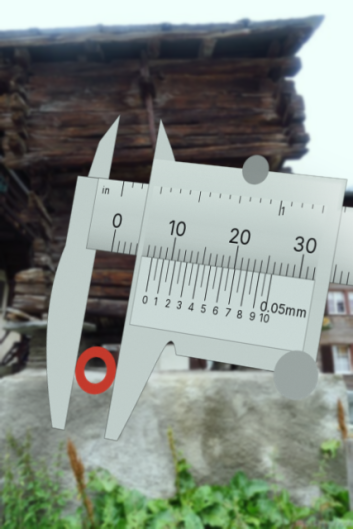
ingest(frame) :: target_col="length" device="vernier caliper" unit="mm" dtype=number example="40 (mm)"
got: 6.8 (mm)
